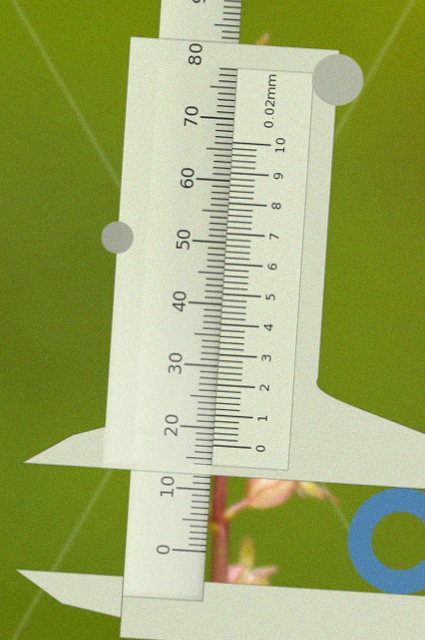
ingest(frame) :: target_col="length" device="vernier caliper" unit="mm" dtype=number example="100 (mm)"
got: 17.2 (mm)
